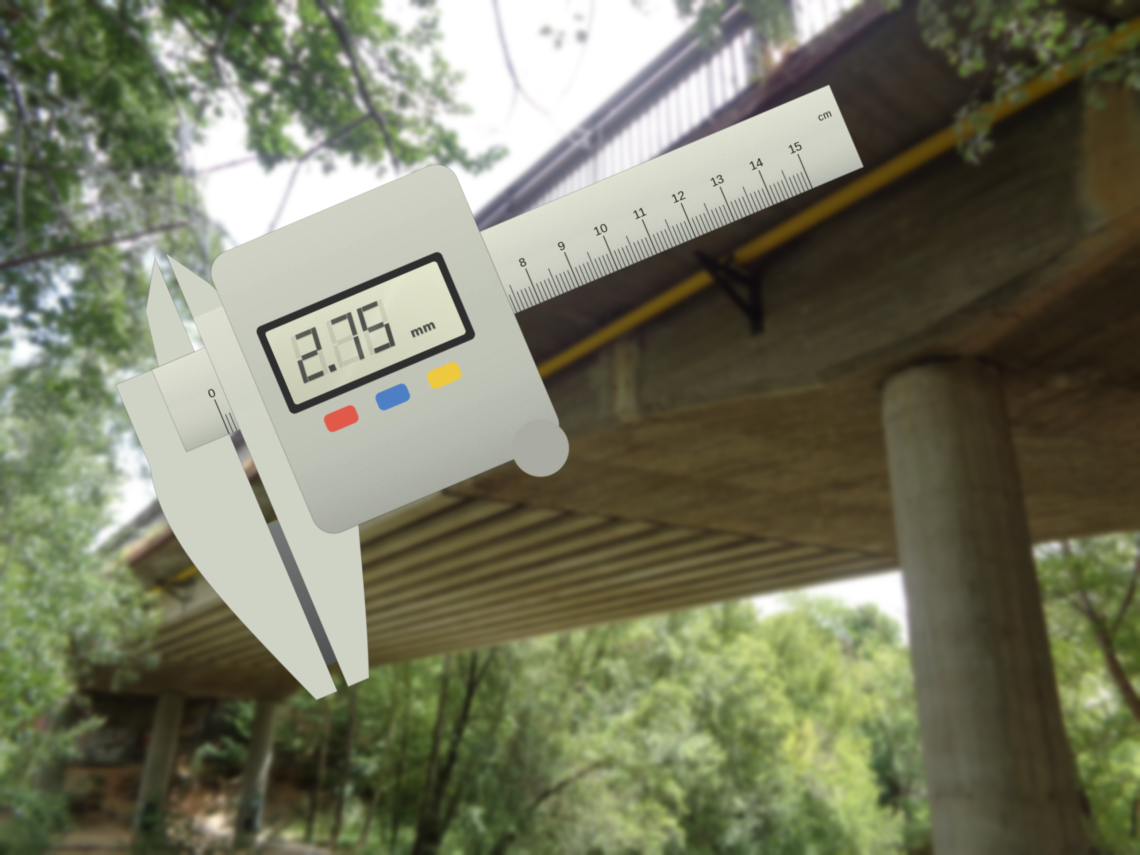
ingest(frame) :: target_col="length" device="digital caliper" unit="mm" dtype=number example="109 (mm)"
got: 2.75 (mm)
